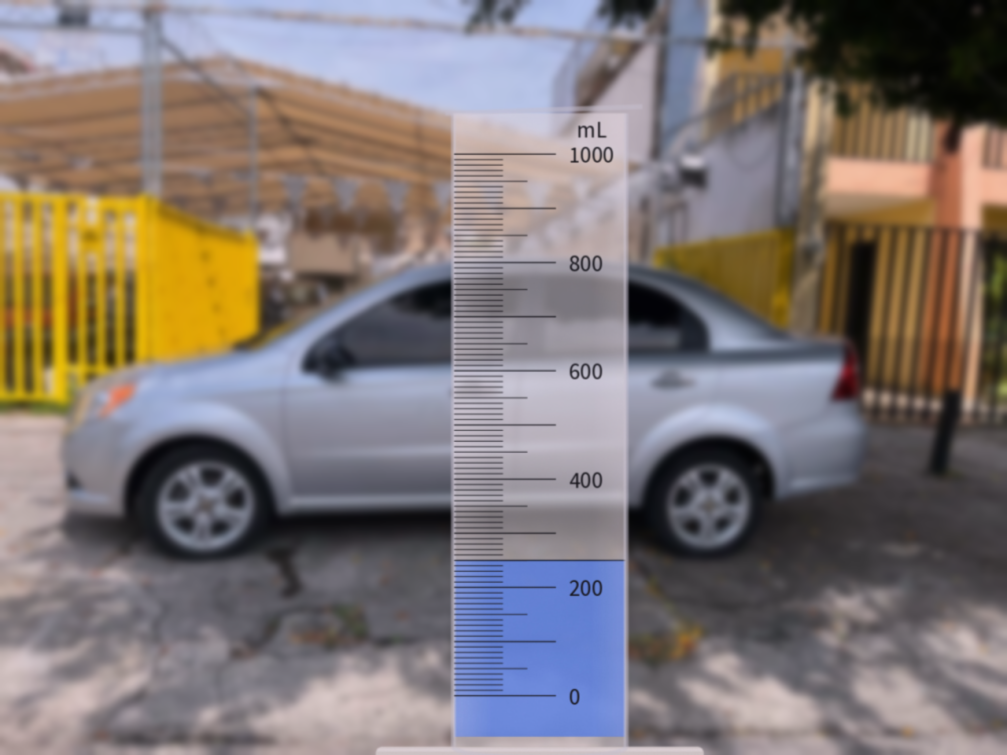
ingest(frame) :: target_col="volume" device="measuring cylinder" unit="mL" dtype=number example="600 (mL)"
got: 250 (mL)
